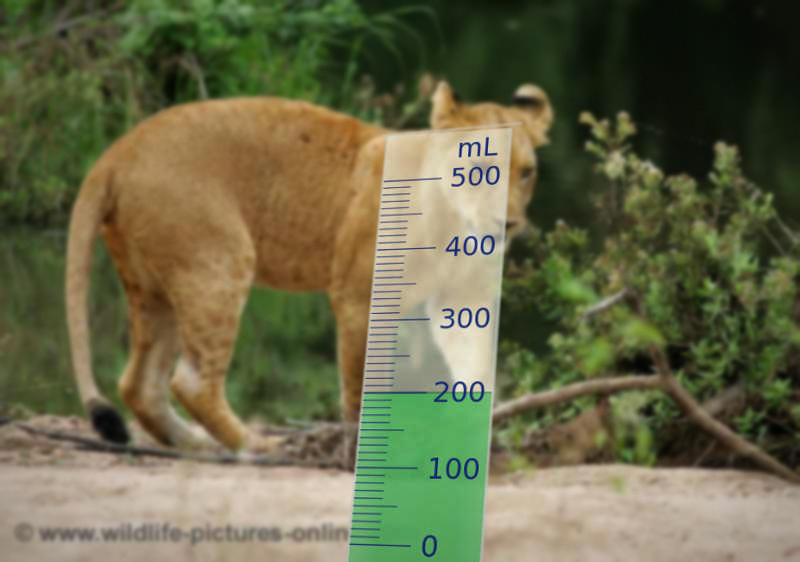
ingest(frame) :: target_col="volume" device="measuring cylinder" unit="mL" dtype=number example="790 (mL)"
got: 200 (mL)
